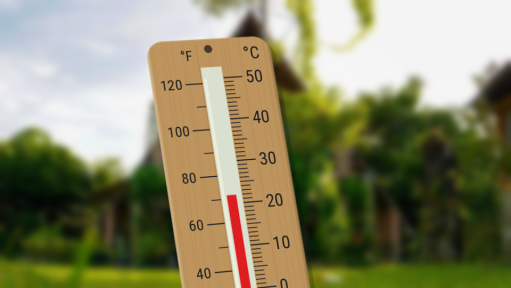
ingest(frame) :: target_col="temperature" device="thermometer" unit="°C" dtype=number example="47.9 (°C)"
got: 22 (°C)
